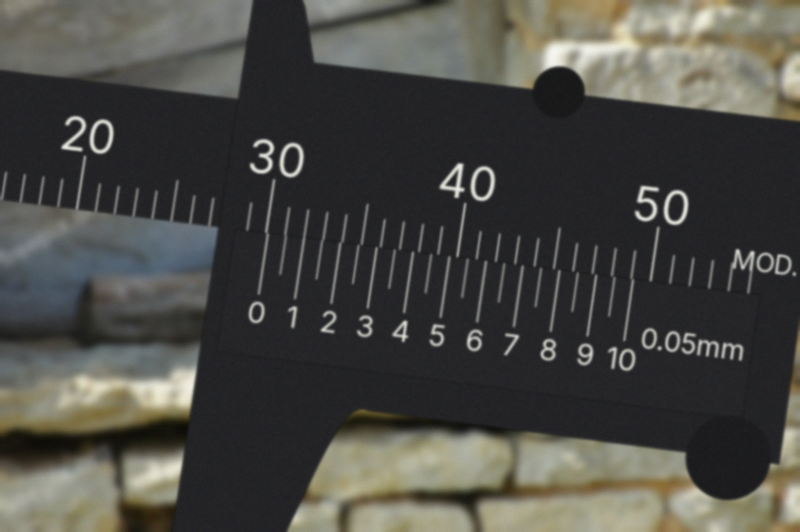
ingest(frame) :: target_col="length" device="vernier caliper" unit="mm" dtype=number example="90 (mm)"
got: 30.1 (mm)
